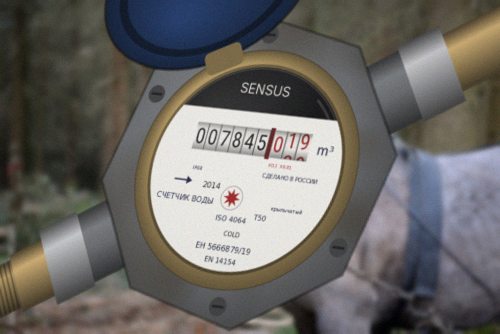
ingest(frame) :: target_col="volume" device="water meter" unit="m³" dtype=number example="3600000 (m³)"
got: 7845.019 (m³)
